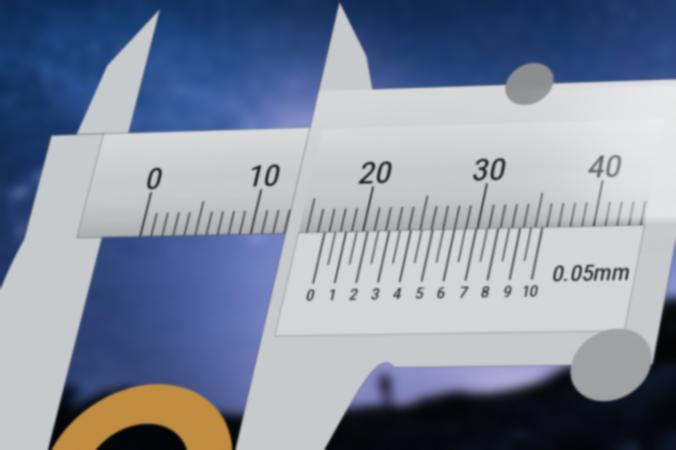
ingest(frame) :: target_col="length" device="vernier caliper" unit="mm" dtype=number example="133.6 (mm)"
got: 16.6 (mm)
